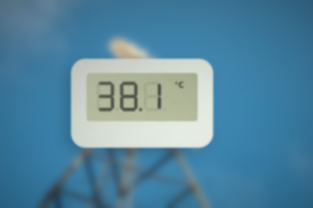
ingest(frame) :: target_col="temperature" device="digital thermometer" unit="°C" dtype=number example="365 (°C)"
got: 38.1 (°C)
